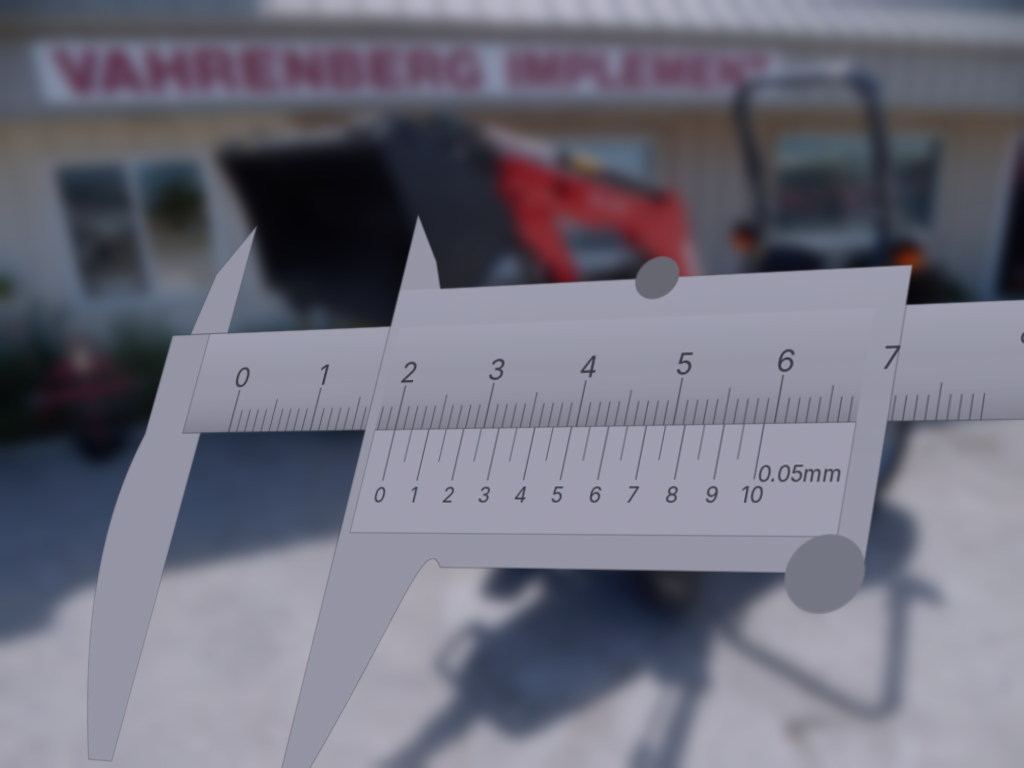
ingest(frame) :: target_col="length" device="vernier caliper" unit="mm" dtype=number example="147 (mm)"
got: 20.0 (mm)
